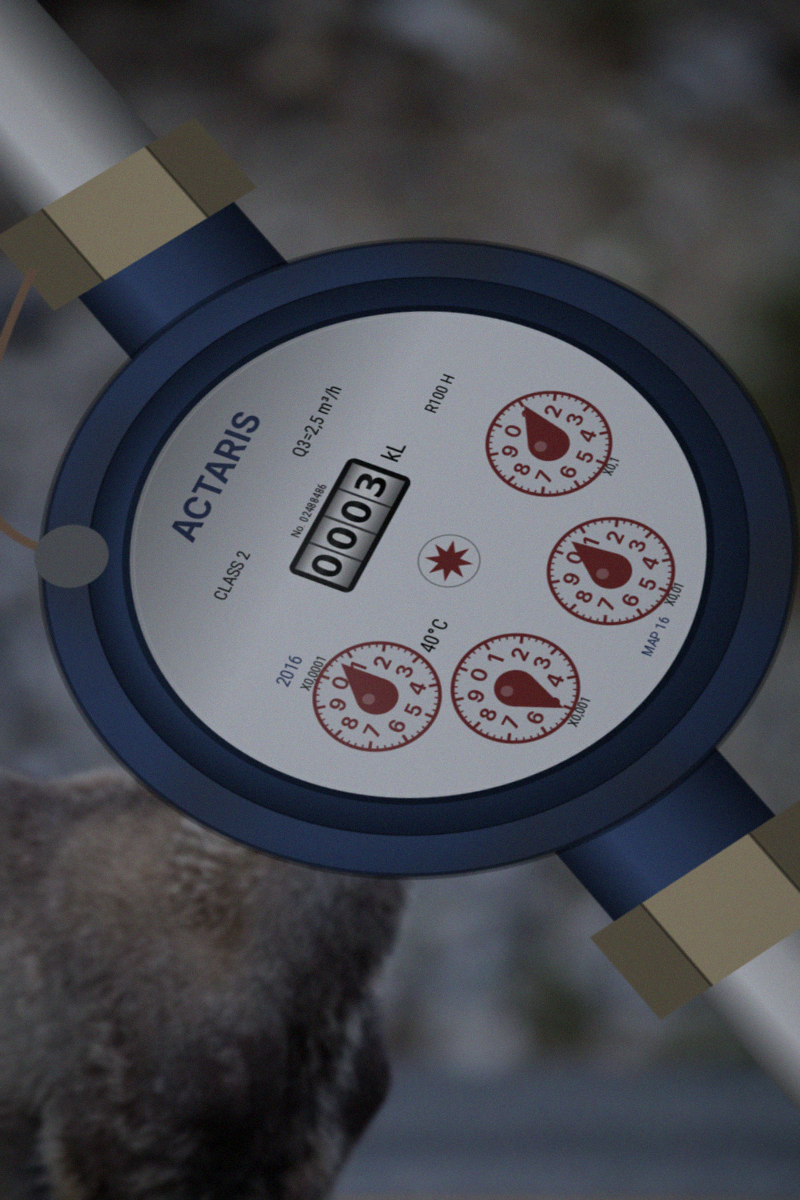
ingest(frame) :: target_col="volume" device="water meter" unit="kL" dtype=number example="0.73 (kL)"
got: 3.1050 (kL)
